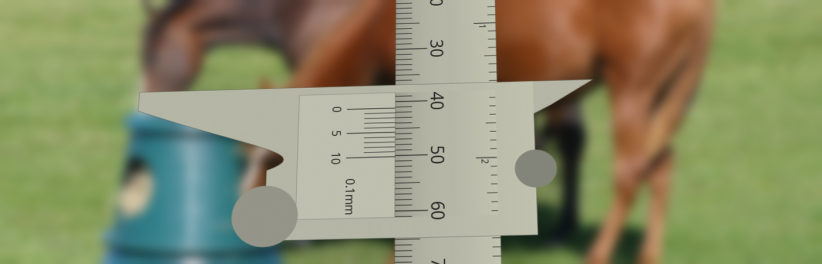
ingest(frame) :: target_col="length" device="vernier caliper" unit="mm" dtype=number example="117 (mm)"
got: 41.2 (mm)
